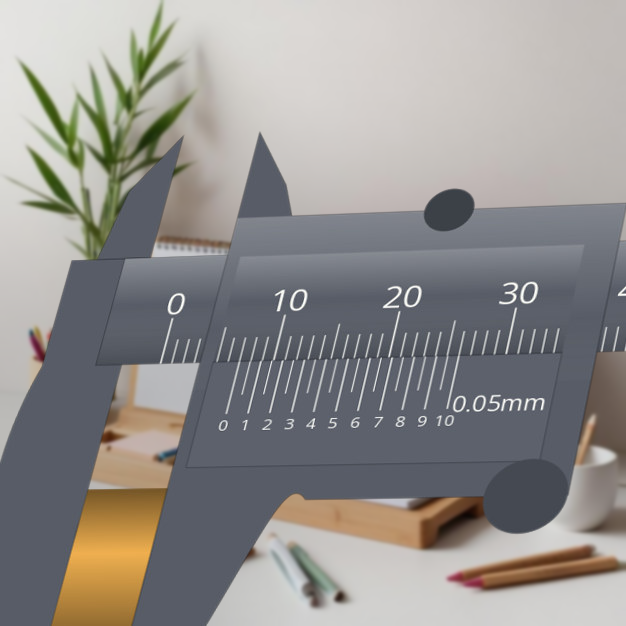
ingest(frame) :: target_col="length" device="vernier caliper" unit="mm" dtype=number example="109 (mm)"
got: 7.0 (mm)
